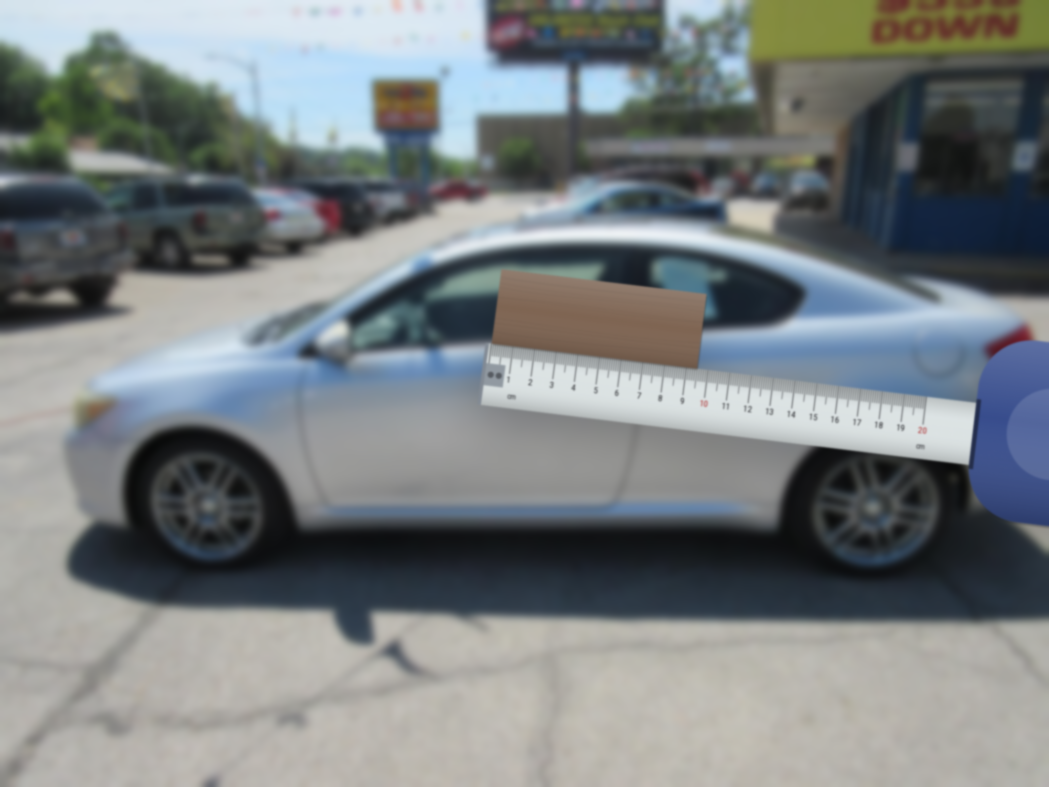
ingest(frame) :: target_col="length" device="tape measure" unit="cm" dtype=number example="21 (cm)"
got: 9.5 (cm)
